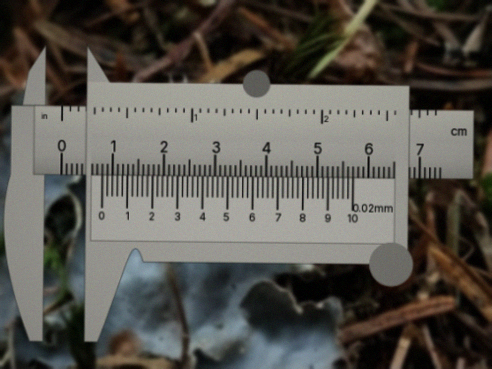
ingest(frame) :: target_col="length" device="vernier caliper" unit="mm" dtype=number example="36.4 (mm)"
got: 8.0 (mm)
